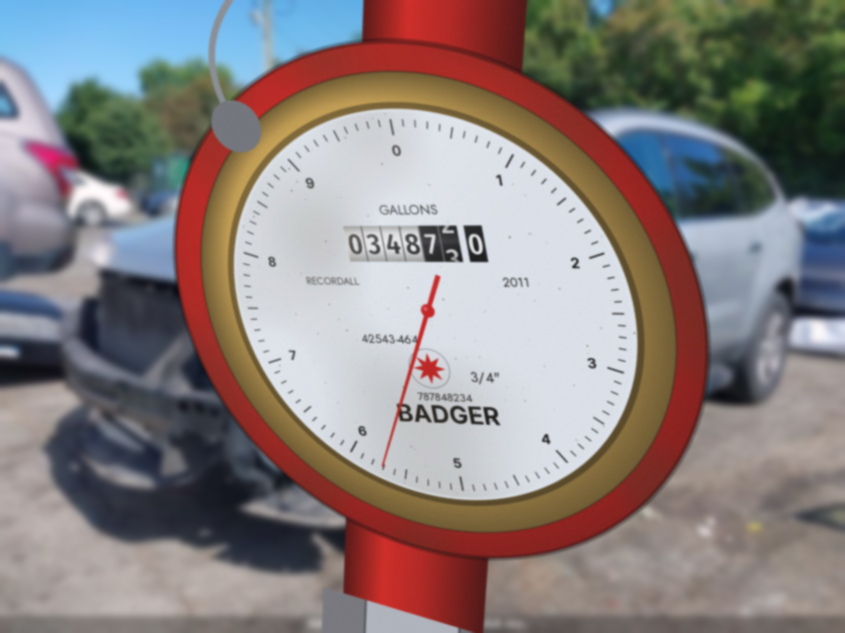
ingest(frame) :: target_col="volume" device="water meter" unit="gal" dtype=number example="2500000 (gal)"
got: 348725.7 (gal)
